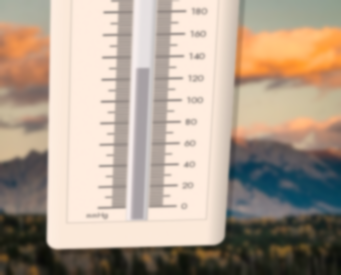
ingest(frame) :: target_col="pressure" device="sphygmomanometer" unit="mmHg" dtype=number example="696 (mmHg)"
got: 130 (mmHg)
